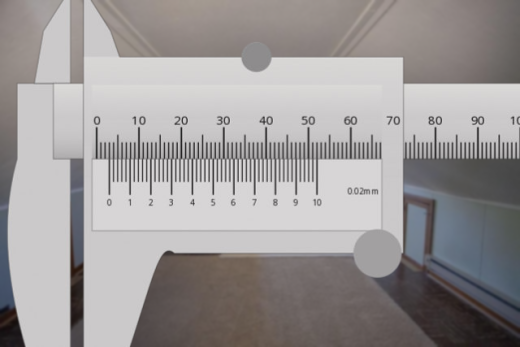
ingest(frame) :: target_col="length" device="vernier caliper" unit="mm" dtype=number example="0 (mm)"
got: 3.0 (mm)
